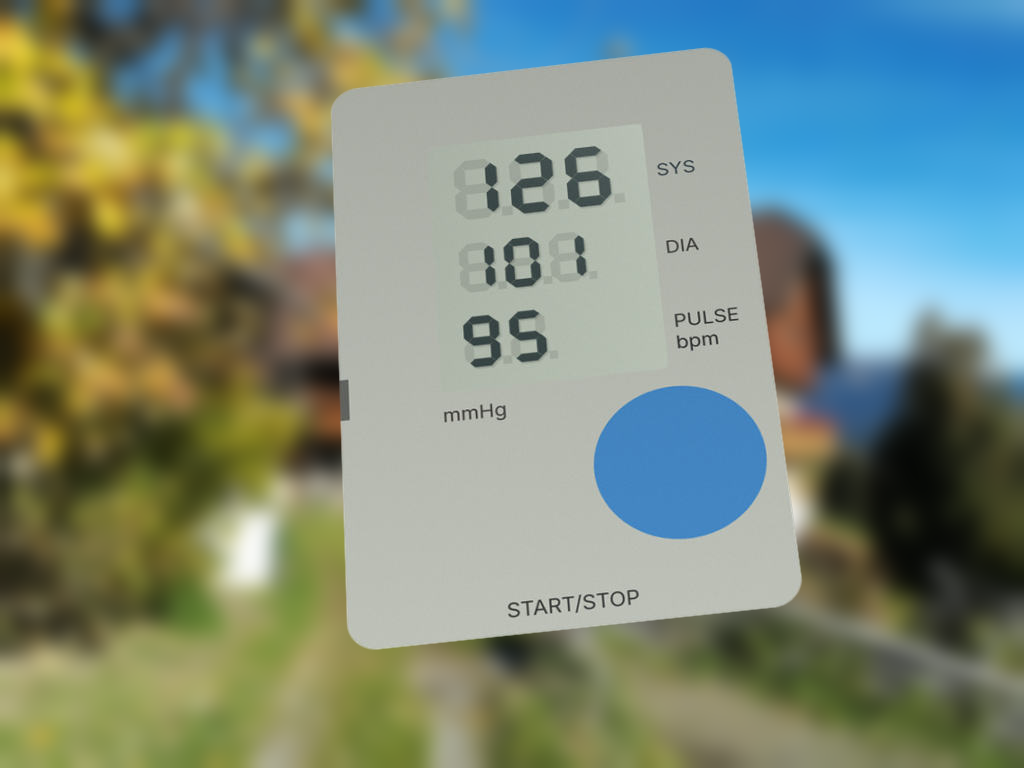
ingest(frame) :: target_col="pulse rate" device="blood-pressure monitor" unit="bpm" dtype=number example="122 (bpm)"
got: 95 (bpm)
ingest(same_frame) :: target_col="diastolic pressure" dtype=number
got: 101 (mmHg)
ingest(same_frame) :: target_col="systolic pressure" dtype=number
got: 126 (mmHg)
